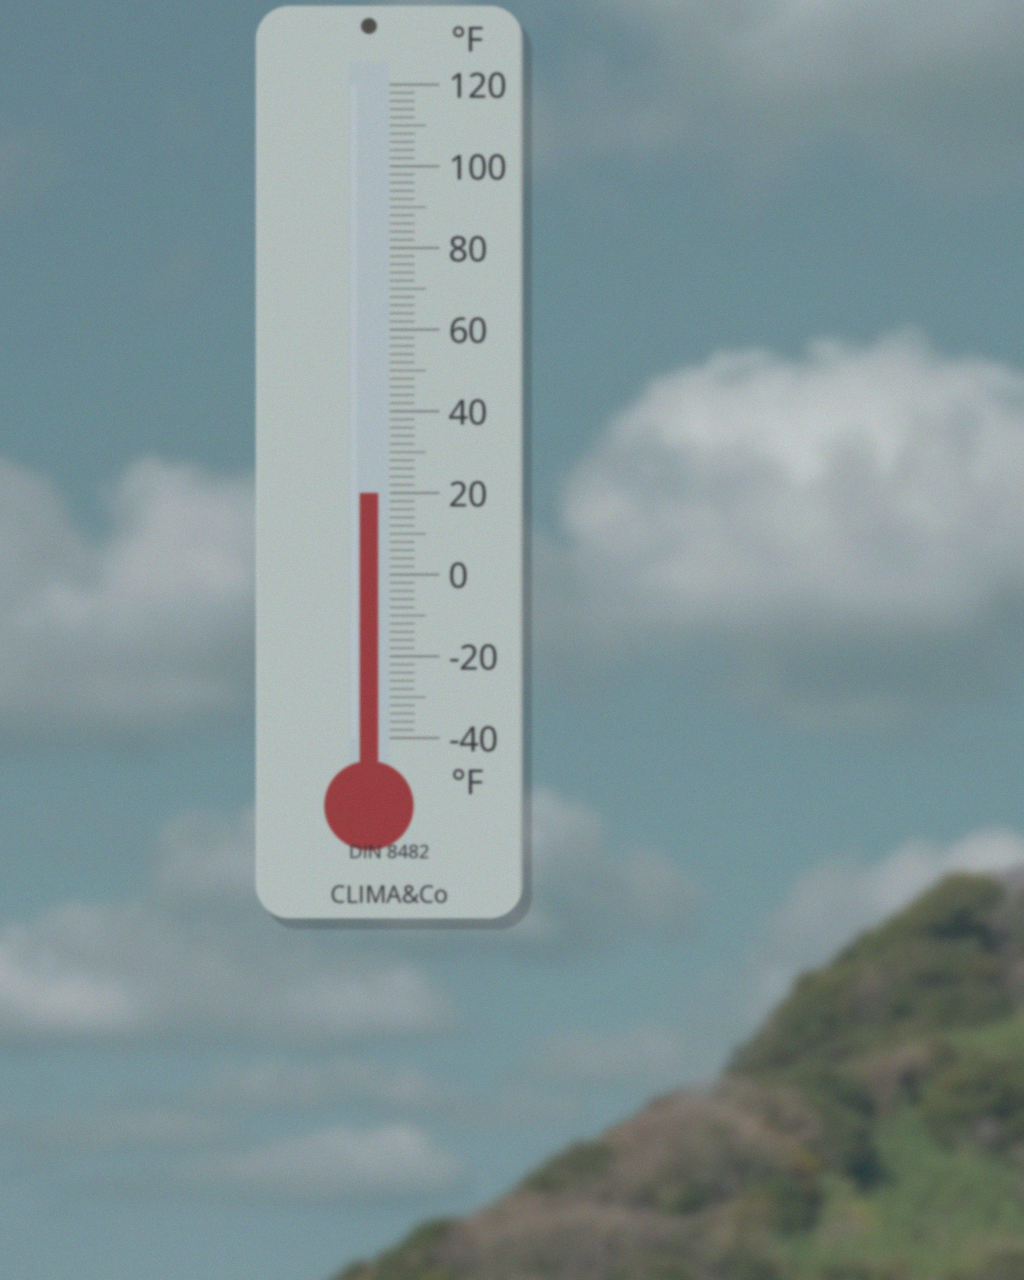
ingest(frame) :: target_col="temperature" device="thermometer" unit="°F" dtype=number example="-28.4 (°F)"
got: 20 (°F)
